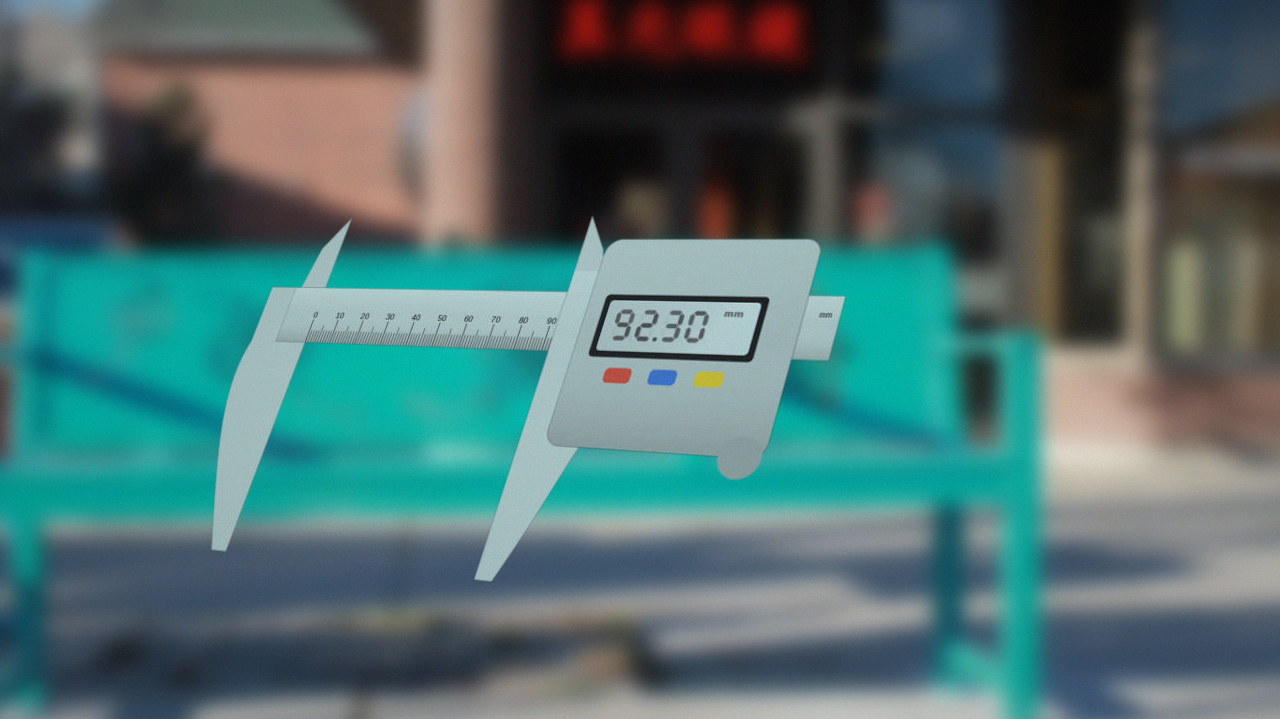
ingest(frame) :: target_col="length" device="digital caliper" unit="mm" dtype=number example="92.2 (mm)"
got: 92.30 (mm)
